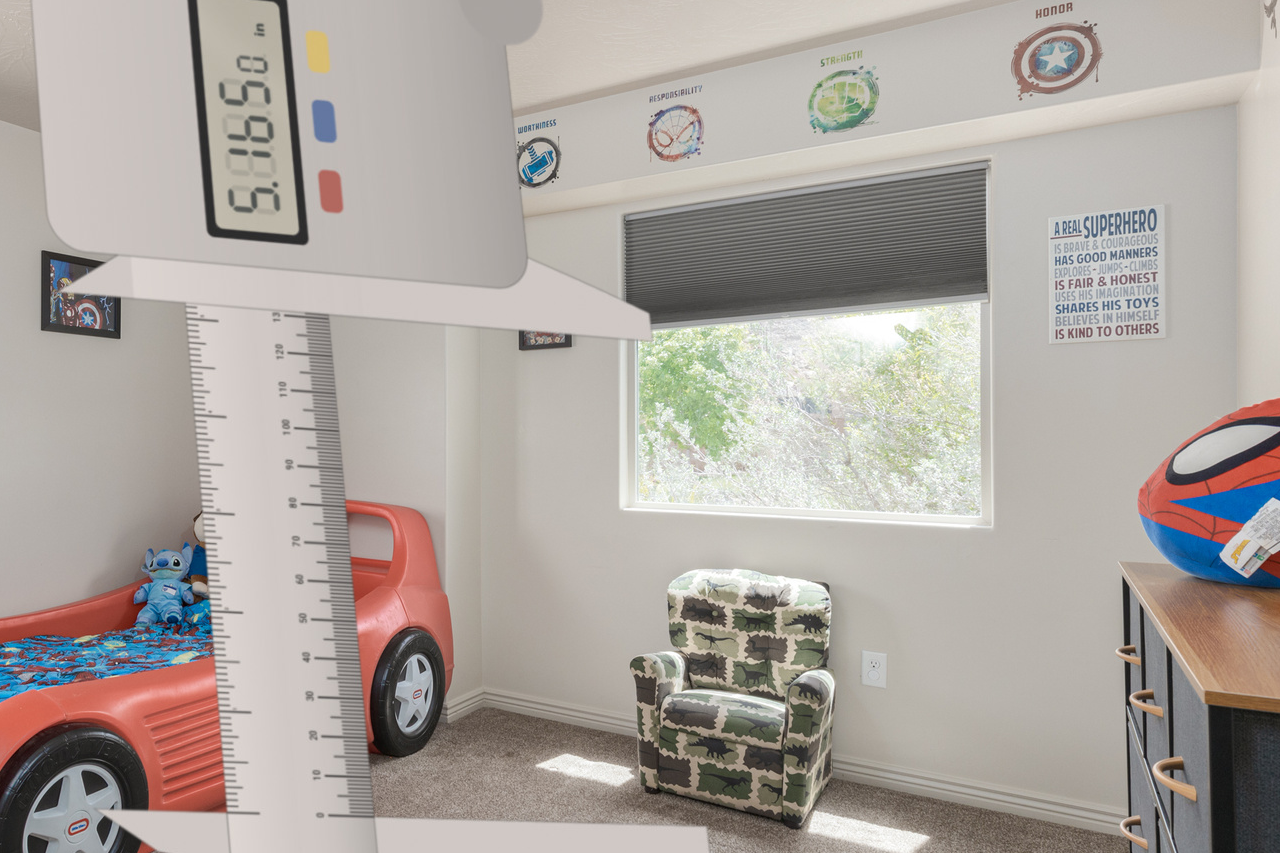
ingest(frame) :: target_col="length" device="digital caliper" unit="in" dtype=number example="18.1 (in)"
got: 5.1650 (in)
